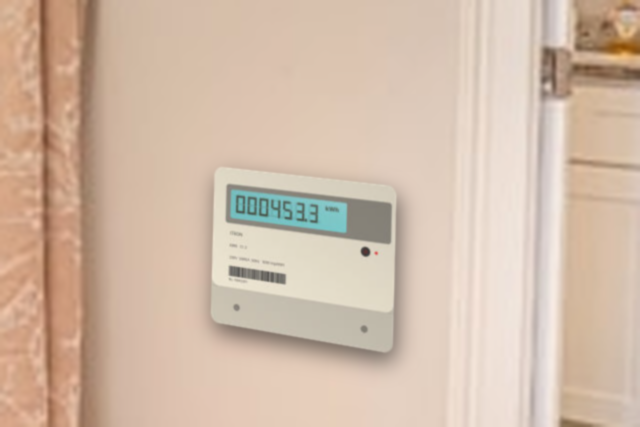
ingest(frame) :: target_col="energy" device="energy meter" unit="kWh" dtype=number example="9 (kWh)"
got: 453.3 (kWh)
